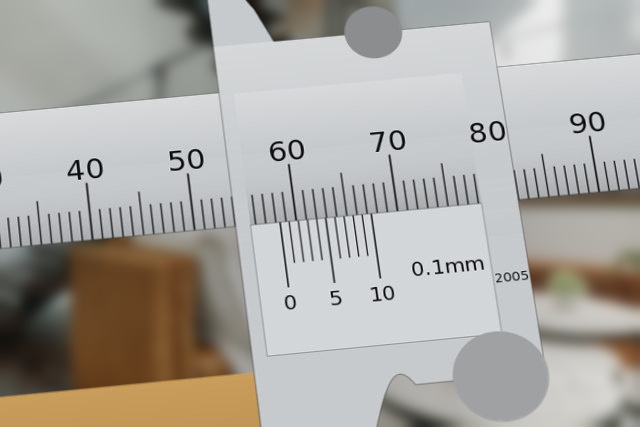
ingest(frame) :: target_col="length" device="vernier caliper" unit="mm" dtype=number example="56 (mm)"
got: 58.4 (mm)
